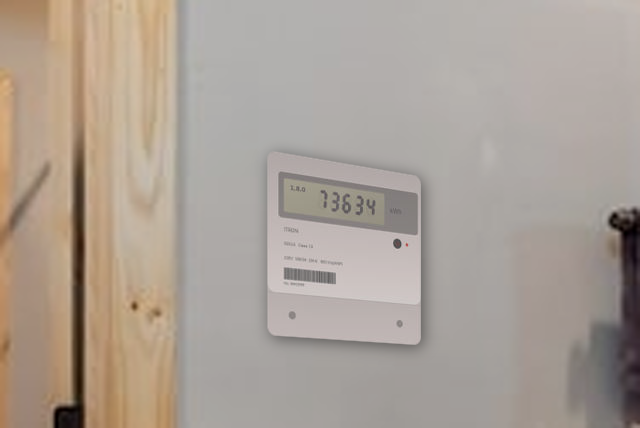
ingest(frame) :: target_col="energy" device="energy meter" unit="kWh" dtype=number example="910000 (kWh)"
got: 73634 (kWh)
